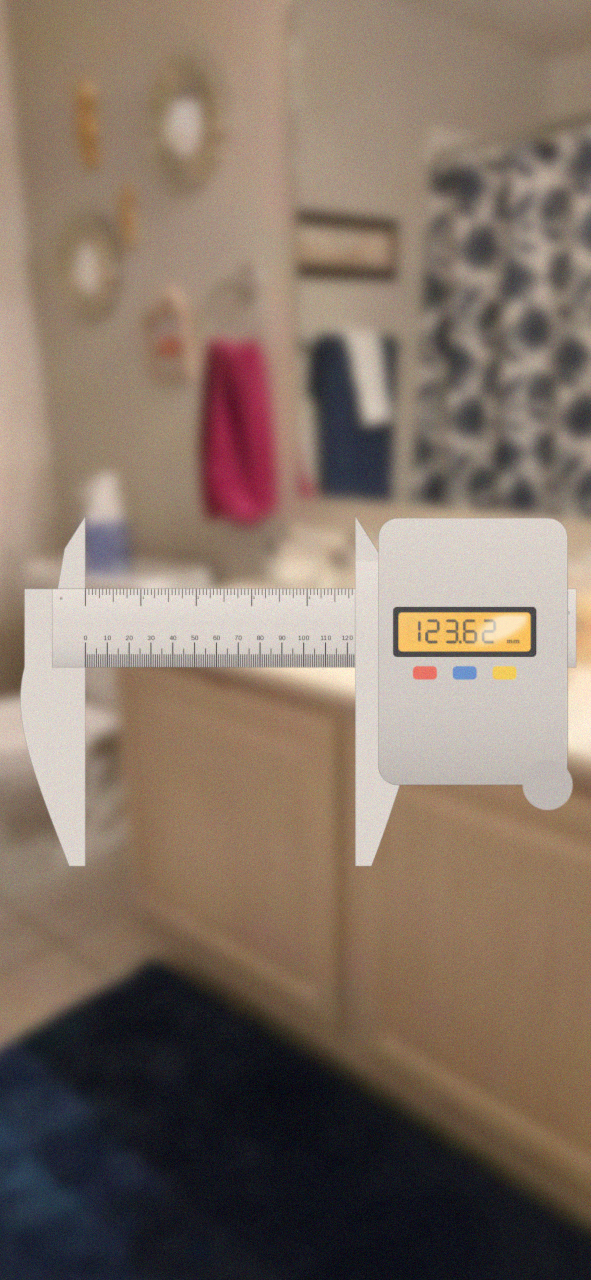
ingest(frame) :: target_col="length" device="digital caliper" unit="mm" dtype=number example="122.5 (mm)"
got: 123.62 (mm)
